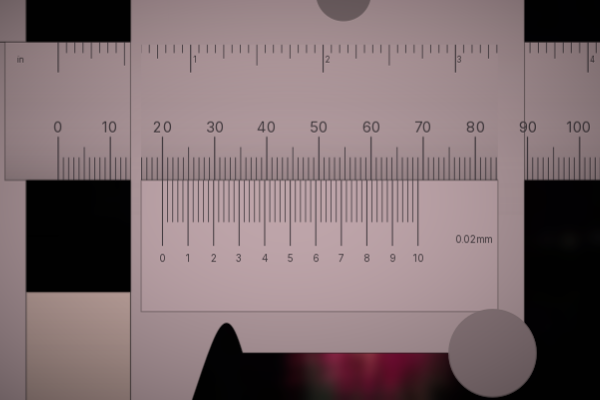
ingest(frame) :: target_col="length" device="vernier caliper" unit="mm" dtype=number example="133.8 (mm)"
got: 20.0 (mm)
